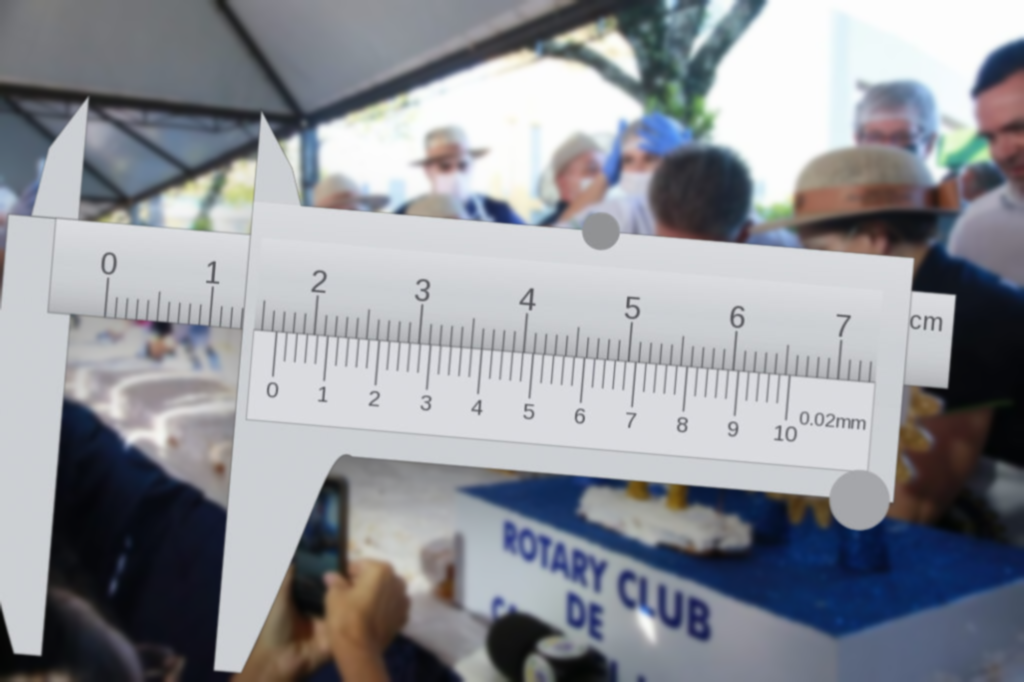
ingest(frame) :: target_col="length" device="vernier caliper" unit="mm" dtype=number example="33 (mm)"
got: 16.4 (mm)
